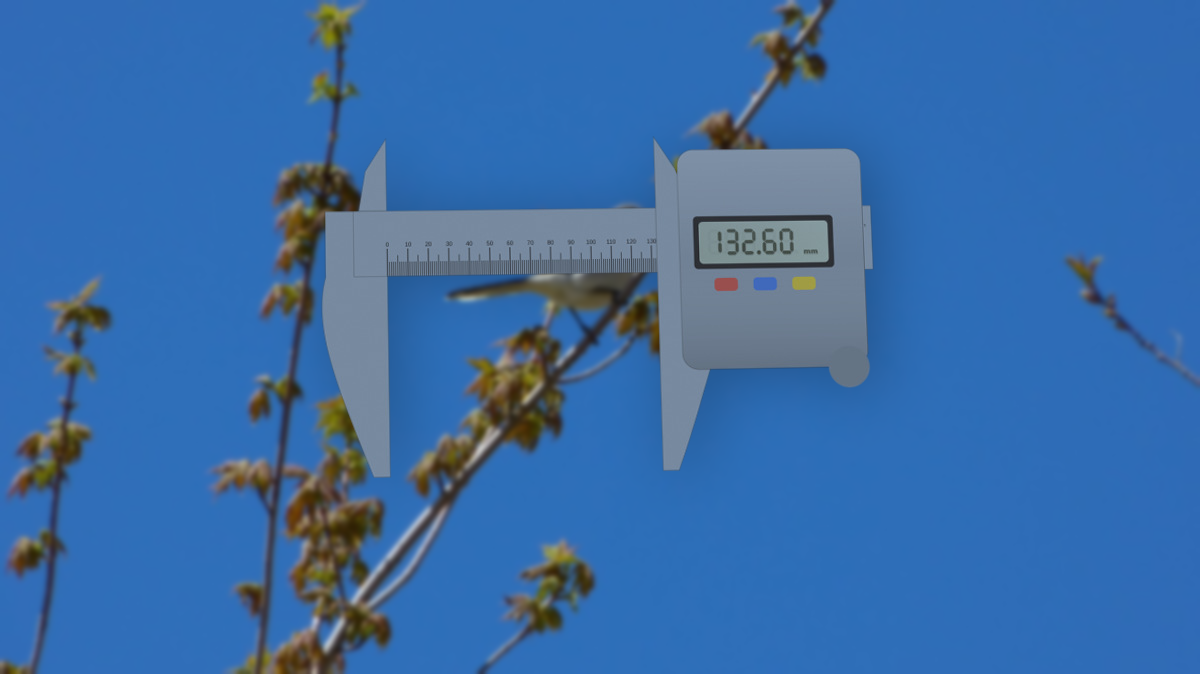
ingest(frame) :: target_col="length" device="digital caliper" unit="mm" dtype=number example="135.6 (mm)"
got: 132.60 (mm)
